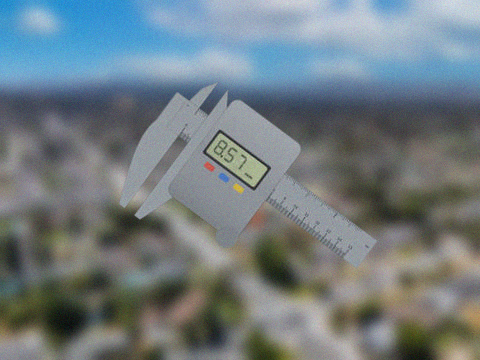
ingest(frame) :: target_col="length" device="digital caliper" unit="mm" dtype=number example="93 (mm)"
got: 8.57 (mm)
